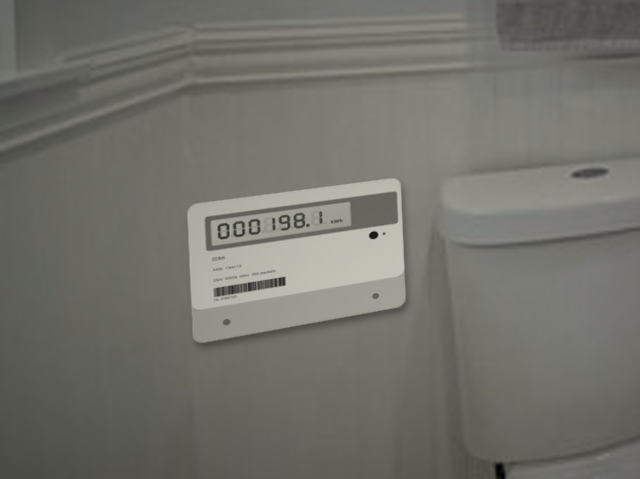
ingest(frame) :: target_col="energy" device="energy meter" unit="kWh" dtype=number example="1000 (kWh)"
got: 198.1 (kWh)
